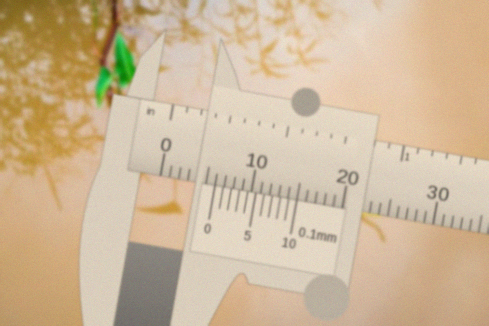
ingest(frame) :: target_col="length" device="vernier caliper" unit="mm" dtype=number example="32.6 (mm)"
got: 6.0 (mm)
